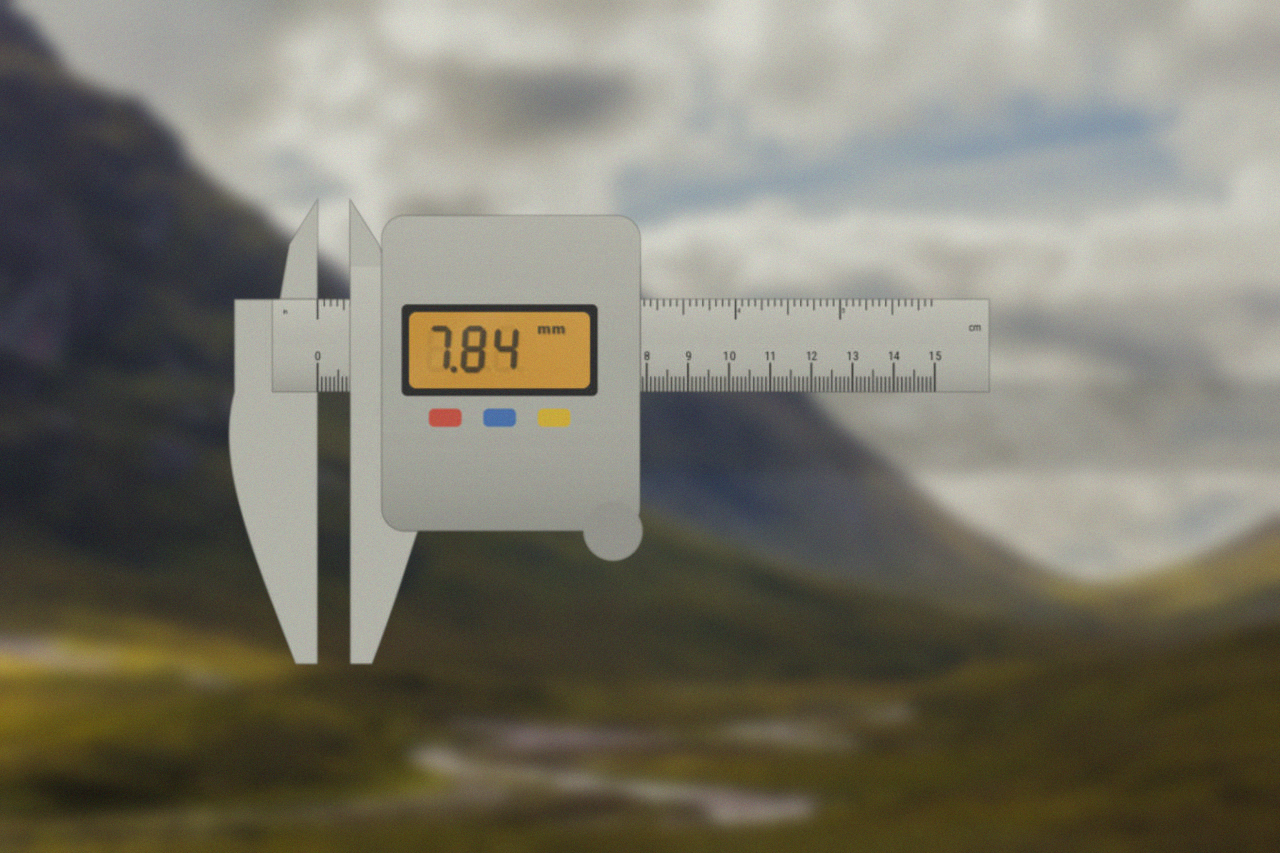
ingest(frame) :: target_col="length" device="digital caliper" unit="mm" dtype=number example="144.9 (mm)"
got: 7.84 (mm)
